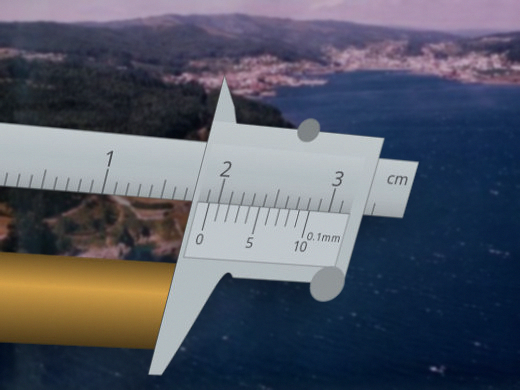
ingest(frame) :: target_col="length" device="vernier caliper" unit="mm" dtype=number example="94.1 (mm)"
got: 19.2 (mm)
